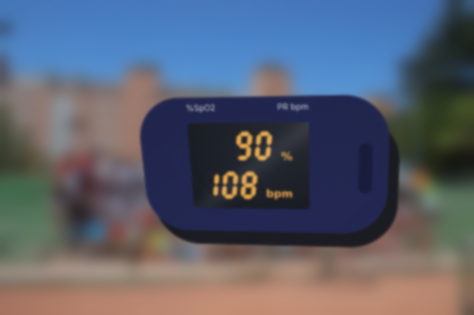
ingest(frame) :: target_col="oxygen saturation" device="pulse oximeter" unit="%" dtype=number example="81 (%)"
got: 90 (%)
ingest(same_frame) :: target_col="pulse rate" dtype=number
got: 108 (bpm)
